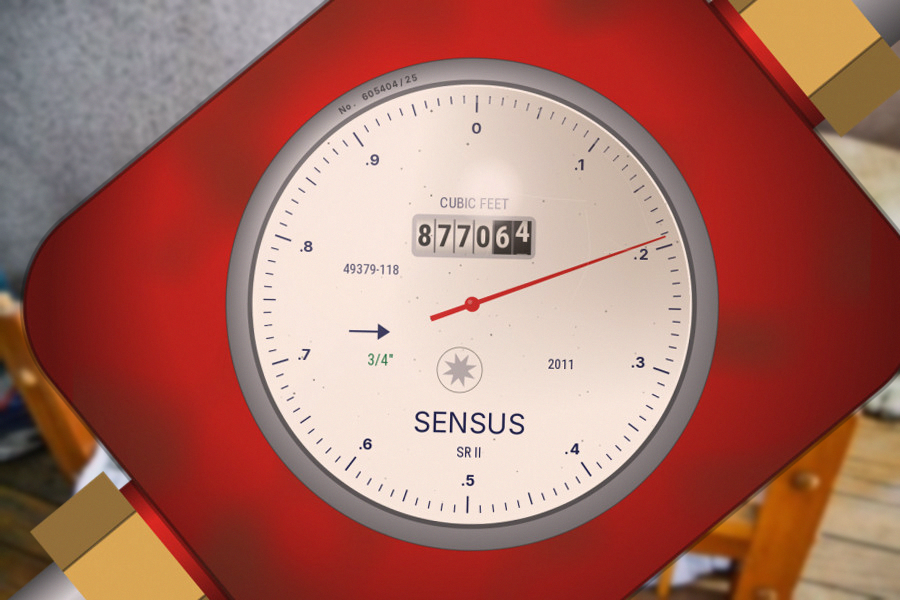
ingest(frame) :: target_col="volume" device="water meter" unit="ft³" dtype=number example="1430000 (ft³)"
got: 877064.19 (ft³)
